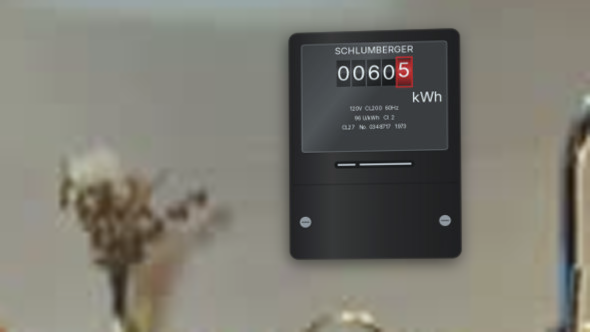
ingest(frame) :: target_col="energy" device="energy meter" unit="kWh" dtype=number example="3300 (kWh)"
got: 60.5 (kWh)
